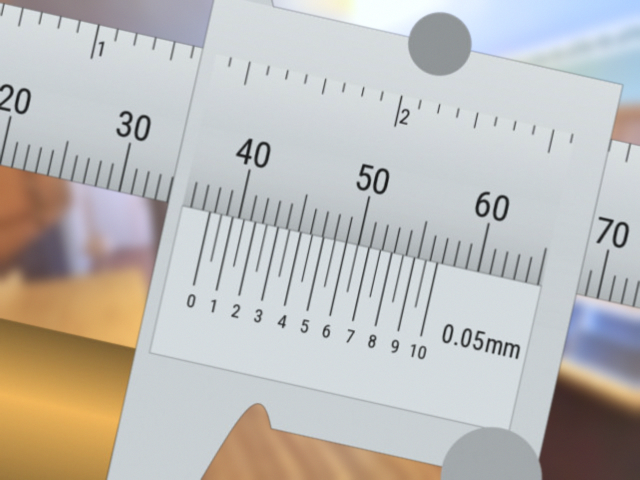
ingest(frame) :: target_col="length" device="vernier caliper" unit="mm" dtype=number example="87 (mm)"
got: 37.6 (mm)
